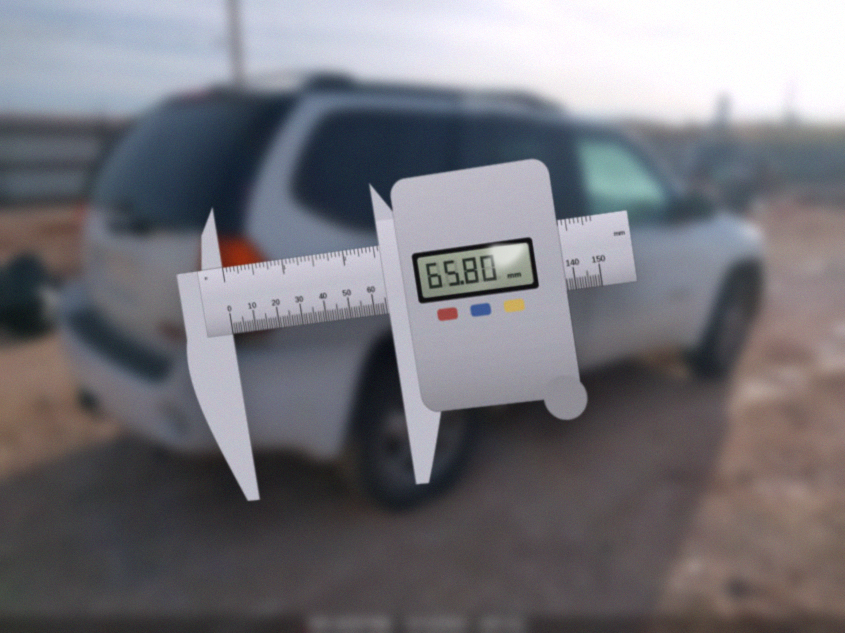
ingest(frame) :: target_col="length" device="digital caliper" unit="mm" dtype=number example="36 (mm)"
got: 65.80 (mm)
